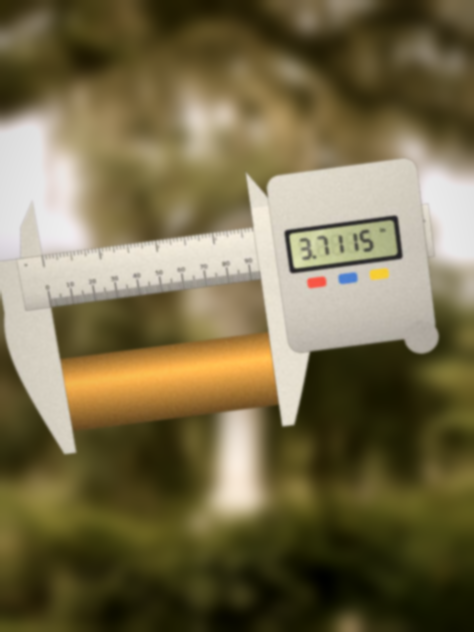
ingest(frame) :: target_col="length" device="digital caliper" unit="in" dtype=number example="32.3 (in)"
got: 3.7115 (in)
